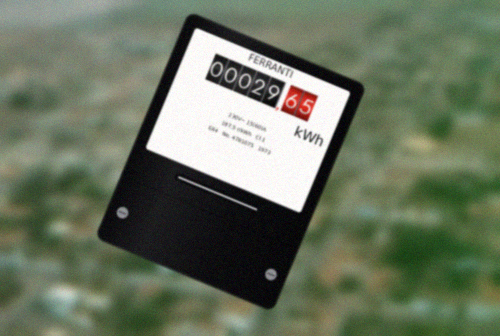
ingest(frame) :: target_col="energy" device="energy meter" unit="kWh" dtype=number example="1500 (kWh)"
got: 29.65 (kWh)
